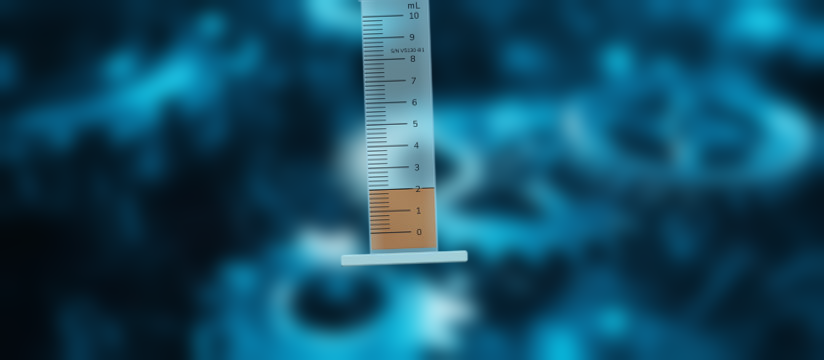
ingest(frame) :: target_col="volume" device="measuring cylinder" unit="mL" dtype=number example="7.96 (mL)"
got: 2 (mL)
